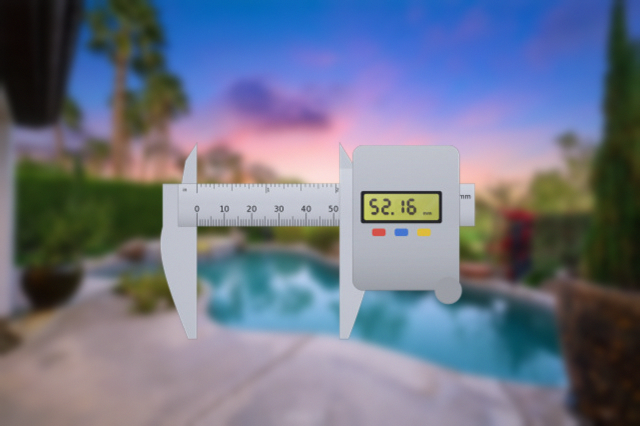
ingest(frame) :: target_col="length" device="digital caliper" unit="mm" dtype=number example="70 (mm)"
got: 52.16 (mm)
